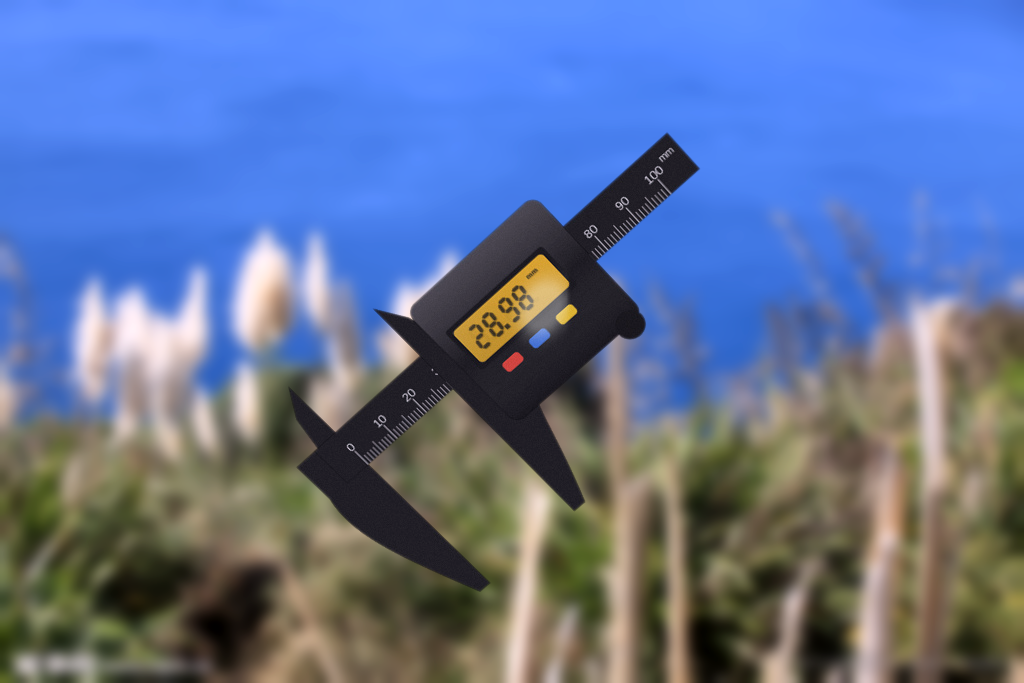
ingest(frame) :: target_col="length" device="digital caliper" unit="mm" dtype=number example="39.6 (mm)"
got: 28.98 (mm)
